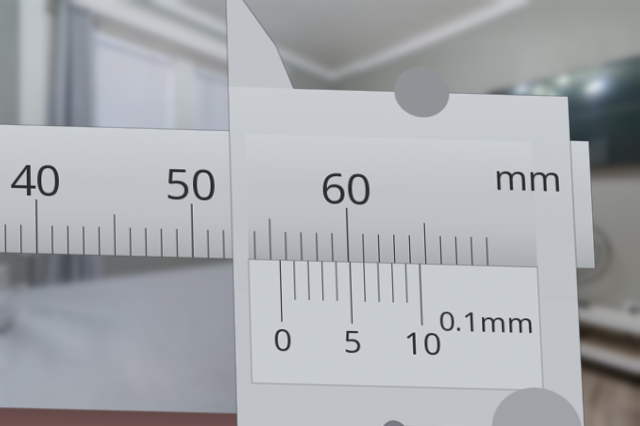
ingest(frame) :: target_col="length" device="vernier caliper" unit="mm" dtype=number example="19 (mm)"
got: 55.6 (mm)
